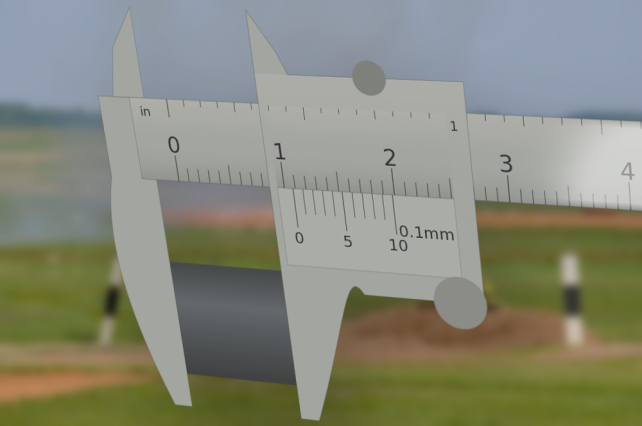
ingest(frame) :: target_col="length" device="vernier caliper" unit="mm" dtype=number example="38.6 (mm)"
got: 10.8 (mm)
